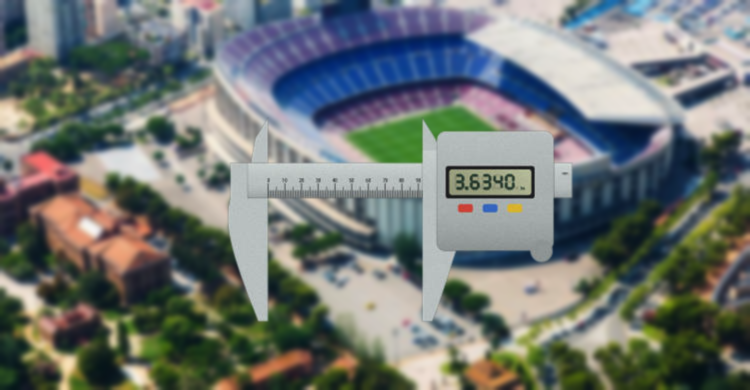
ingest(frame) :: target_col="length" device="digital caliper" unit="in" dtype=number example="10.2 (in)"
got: 3.6340 (in)
